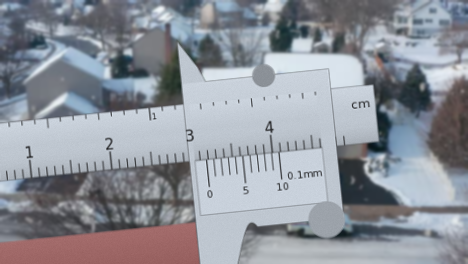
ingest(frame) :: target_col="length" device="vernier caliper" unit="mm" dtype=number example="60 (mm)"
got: 31.8 (mm)
